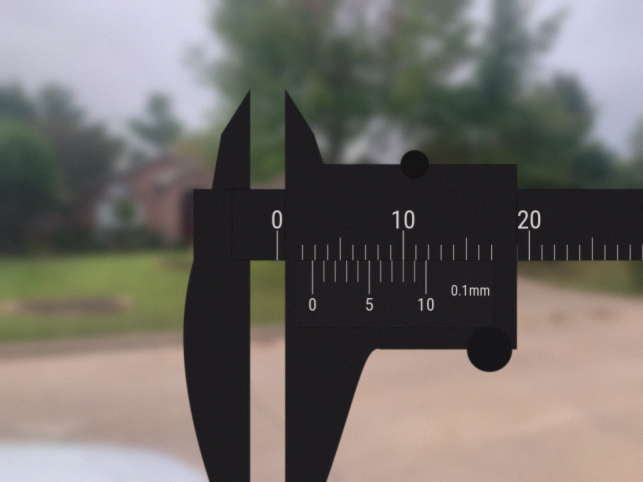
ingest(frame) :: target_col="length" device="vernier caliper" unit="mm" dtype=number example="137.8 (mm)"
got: 2.8 (mm)
